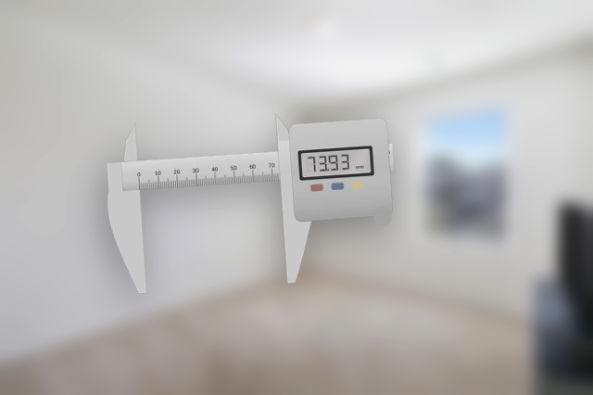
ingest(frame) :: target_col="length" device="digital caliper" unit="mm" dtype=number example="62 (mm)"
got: 73.93 (mm)
